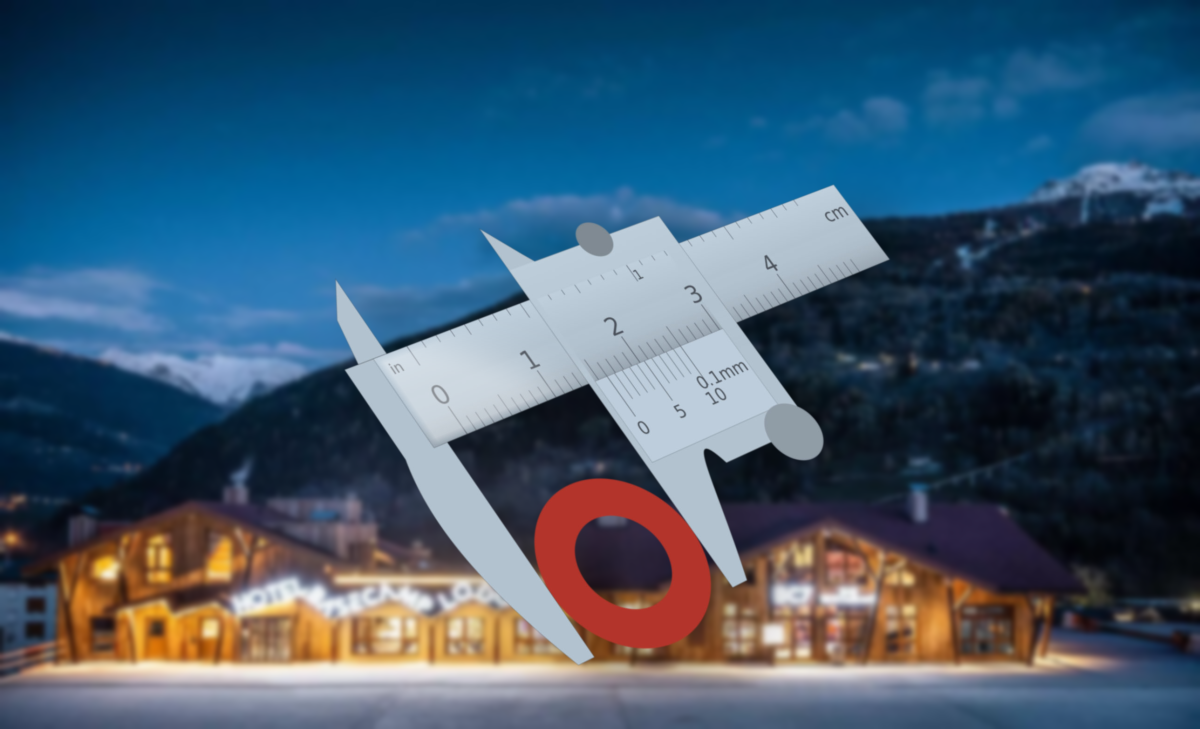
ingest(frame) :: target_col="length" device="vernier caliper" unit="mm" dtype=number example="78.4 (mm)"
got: 16.0 (mm)
